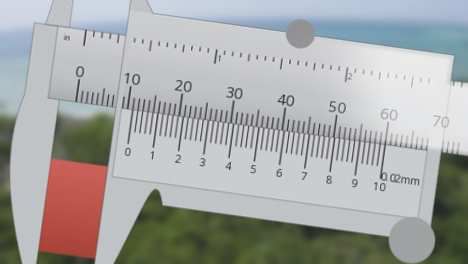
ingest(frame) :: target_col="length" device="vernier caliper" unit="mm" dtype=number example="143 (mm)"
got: 11.0 (mm)
